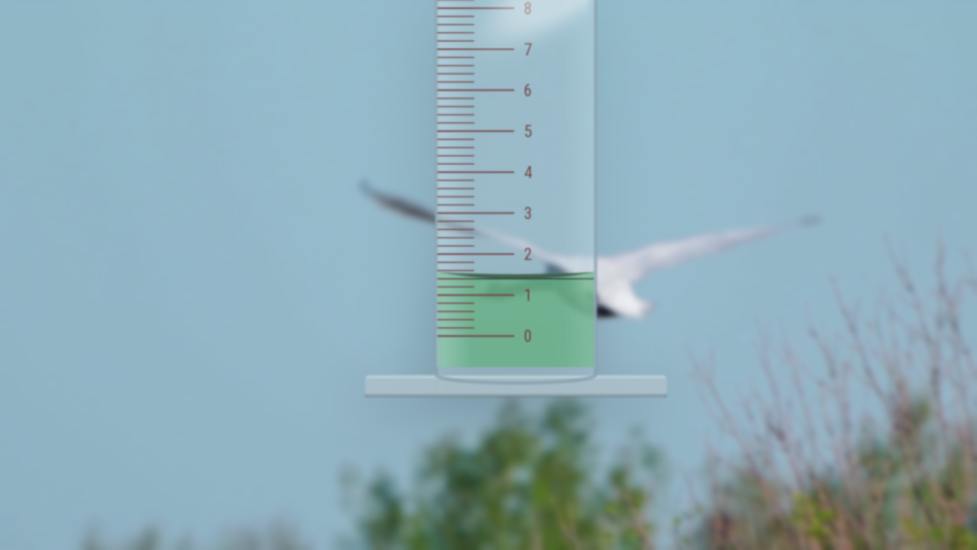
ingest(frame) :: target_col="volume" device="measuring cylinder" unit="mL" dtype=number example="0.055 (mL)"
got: 1.4 (mL)
